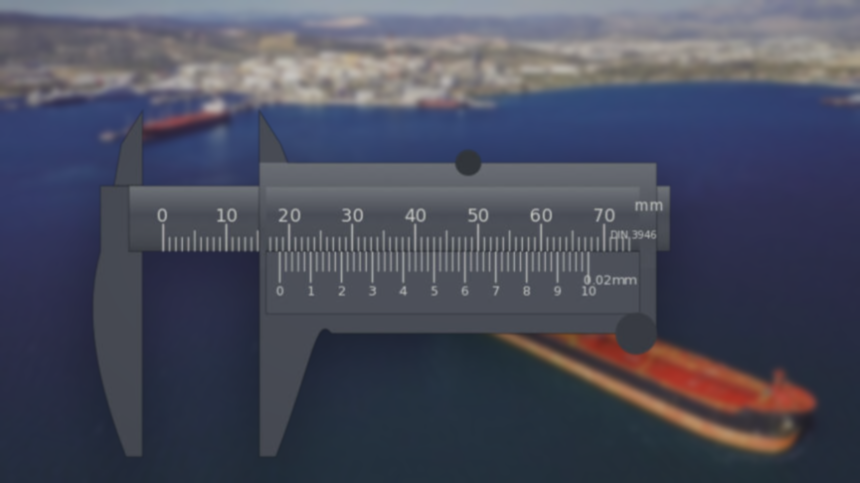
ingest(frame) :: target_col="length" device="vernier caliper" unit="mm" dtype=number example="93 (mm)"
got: 18.5 (mm)
